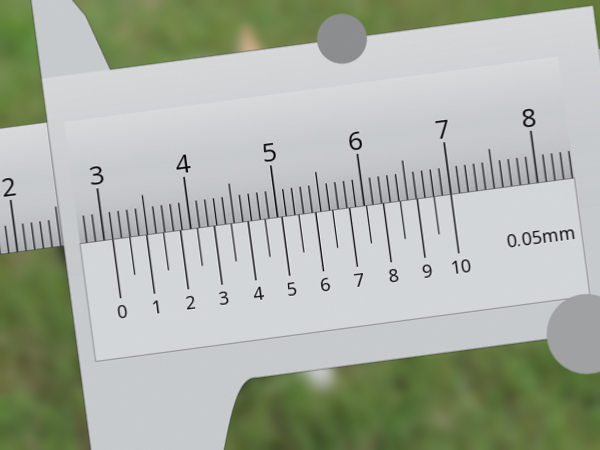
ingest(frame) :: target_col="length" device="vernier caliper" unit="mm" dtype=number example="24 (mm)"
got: 31.0 (mm)
